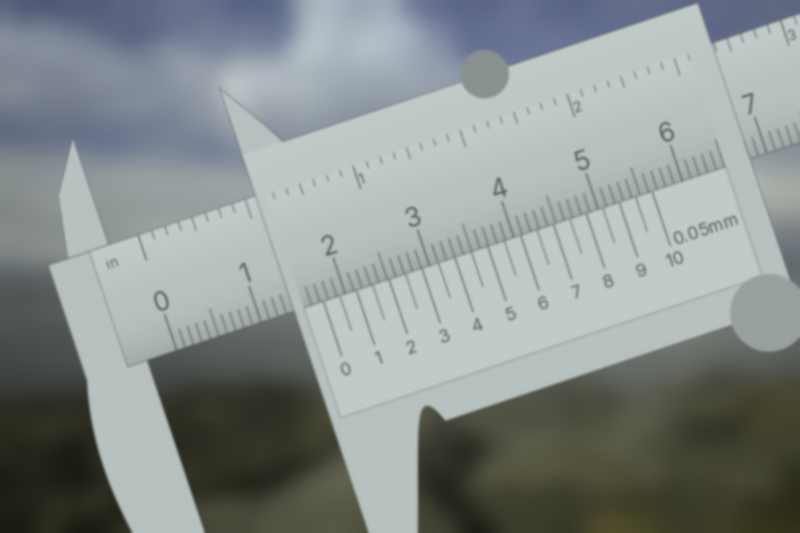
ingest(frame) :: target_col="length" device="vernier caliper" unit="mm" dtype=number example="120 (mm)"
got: 17.4 (mm)
